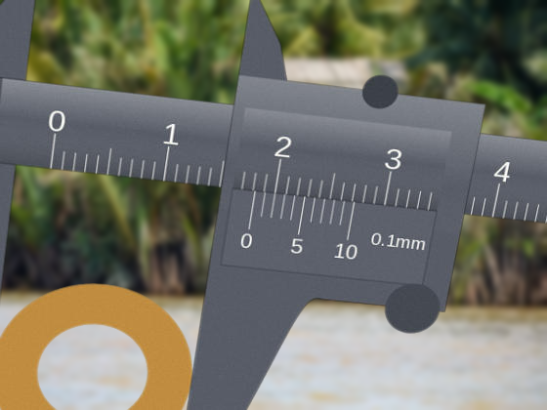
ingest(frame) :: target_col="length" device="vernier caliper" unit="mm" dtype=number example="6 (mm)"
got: 18.2 (mm)
